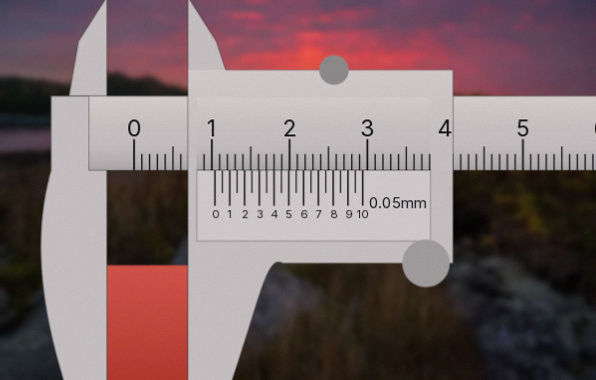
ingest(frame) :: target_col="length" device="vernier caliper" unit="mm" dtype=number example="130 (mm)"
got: 10.4 (mm)
